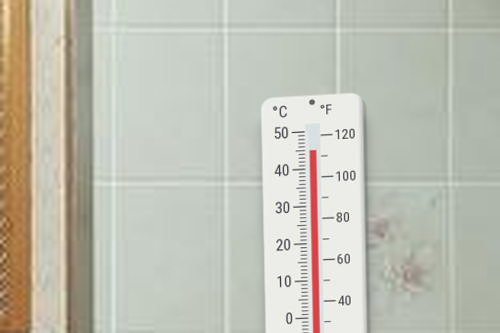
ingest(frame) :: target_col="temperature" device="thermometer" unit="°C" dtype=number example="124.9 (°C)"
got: 45 (°C)
